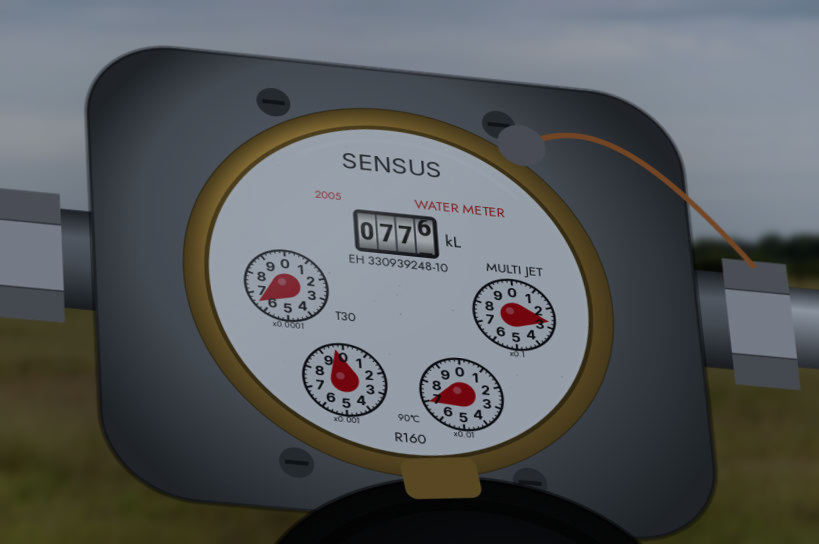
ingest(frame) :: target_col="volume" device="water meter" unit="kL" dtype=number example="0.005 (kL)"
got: 776.2696 (kL)
